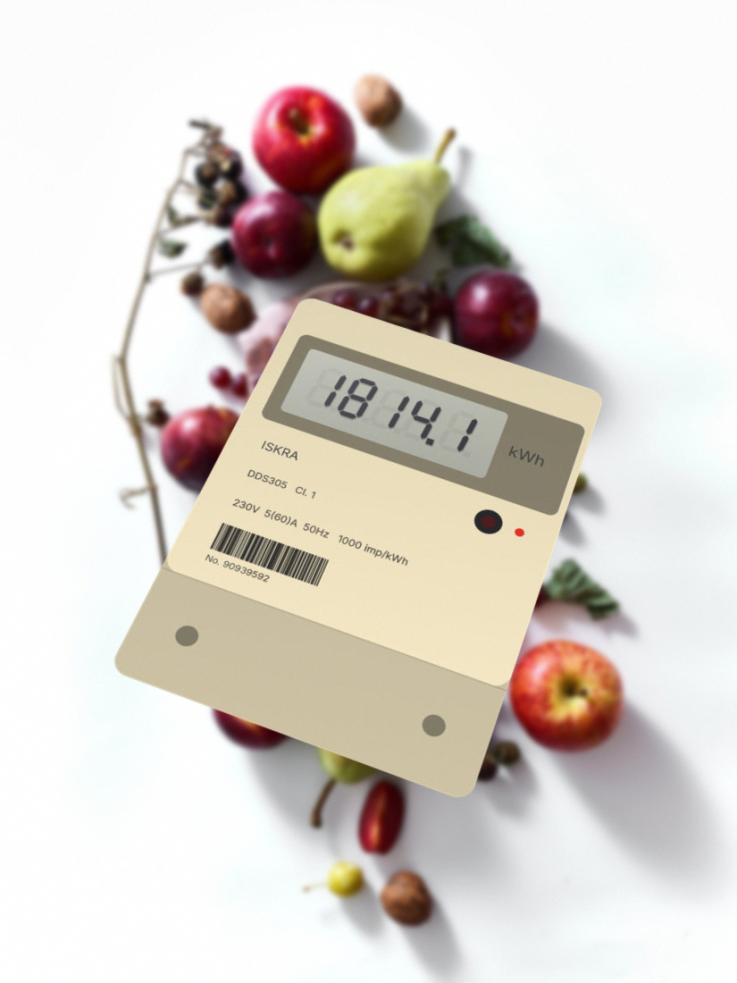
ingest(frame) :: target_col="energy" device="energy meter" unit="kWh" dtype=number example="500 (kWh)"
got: 1814.1 (kWh)
